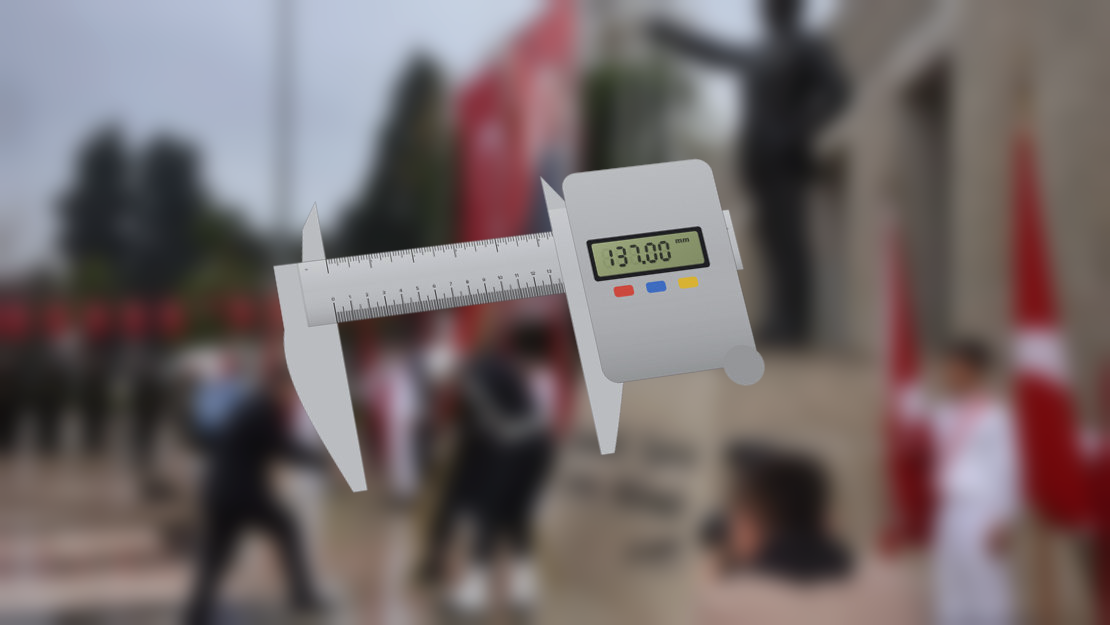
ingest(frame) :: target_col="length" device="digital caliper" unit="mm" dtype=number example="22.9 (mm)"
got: 137.00 (mm)
